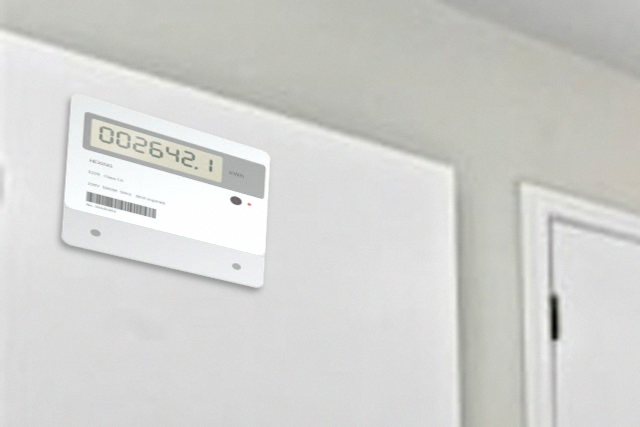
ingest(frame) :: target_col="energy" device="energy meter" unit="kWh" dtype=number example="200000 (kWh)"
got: 2642.1 (kWh)
